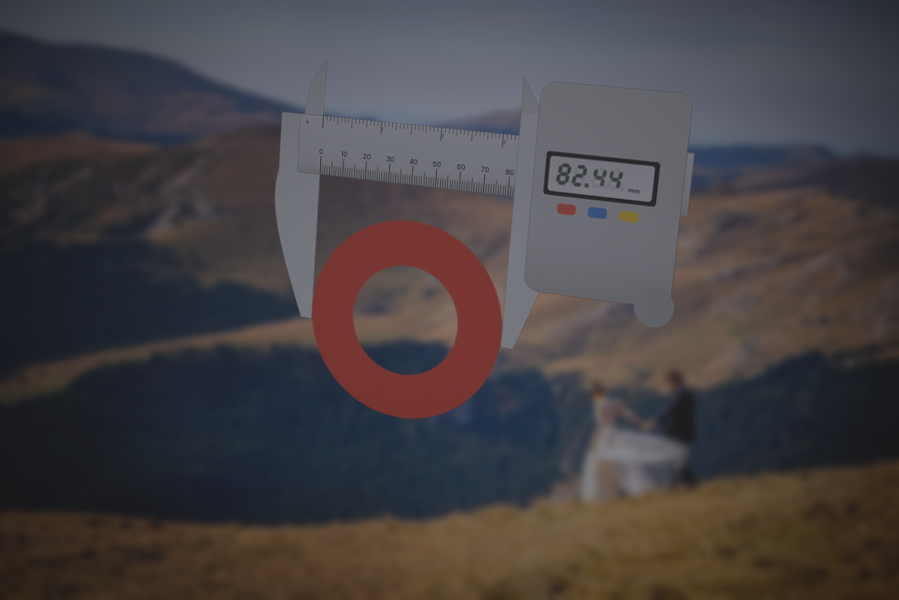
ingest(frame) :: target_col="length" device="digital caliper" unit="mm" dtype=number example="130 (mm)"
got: 82.44 (mm)
